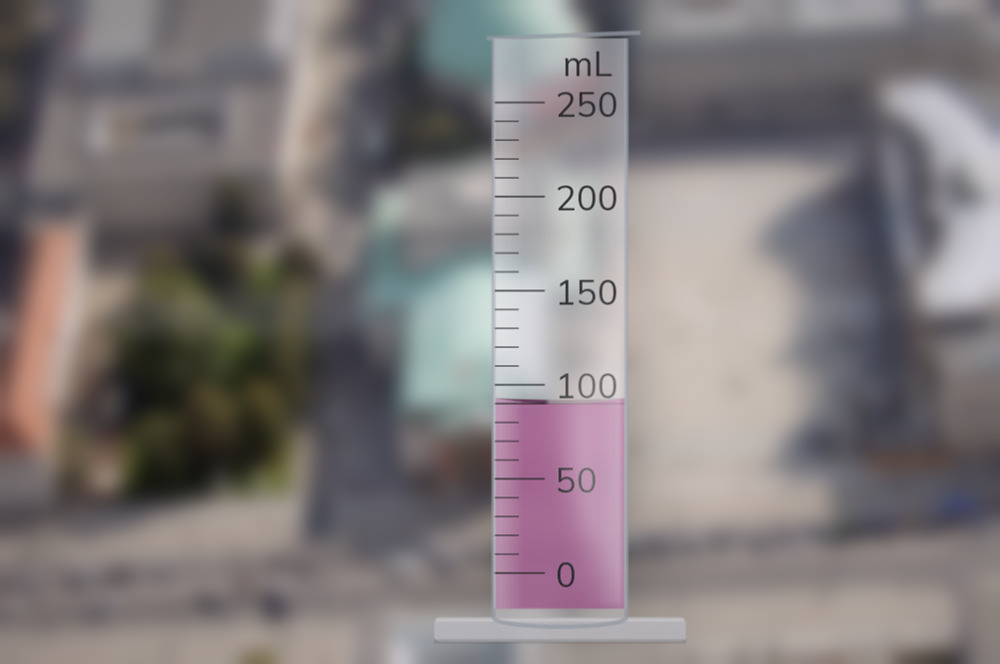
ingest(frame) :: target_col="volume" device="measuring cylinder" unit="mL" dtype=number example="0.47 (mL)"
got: 90 (mL)
